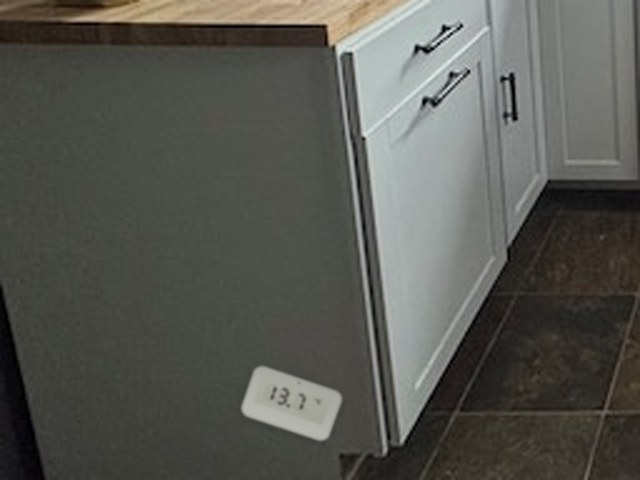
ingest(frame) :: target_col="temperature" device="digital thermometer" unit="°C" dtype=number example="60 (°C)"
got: 13.7 (°C)
